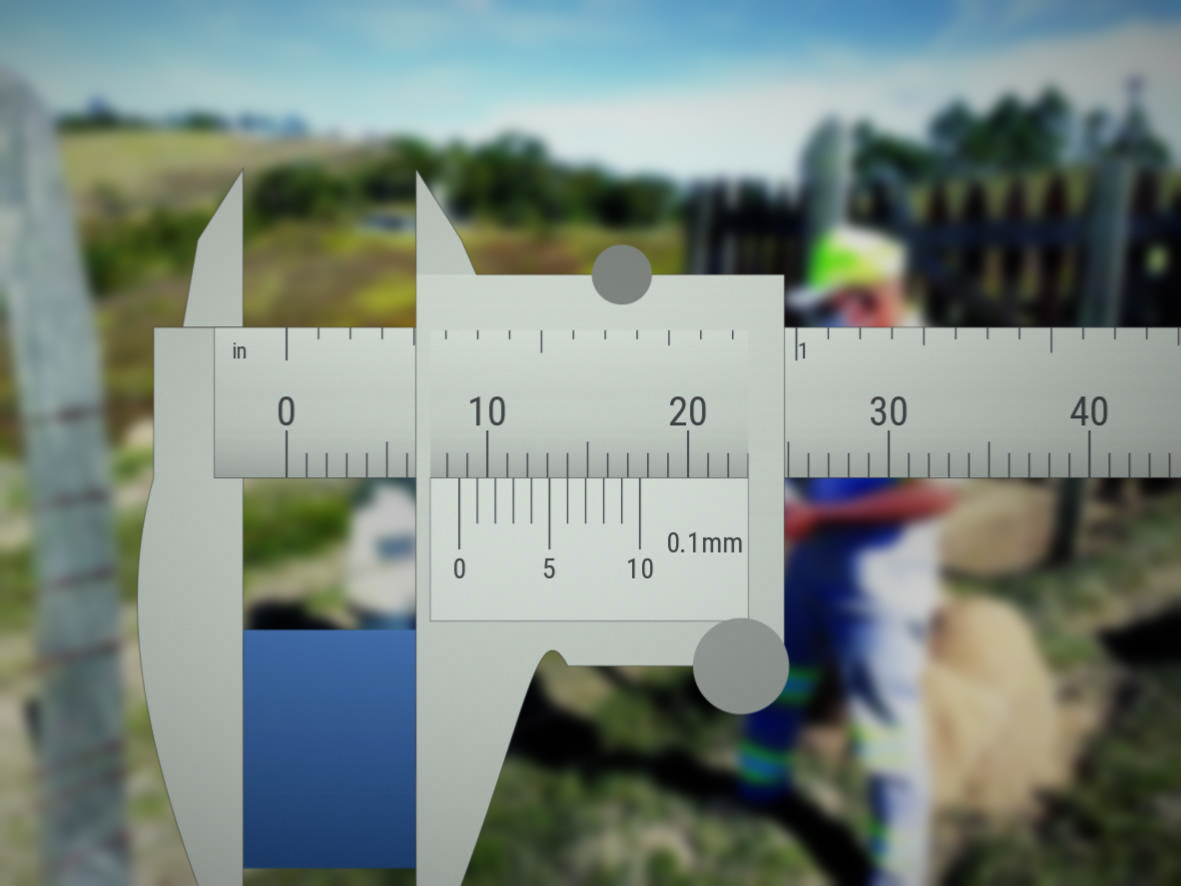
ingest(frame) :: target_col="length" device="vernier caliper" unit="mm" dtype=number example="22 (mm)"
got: 8.6 (mm)
